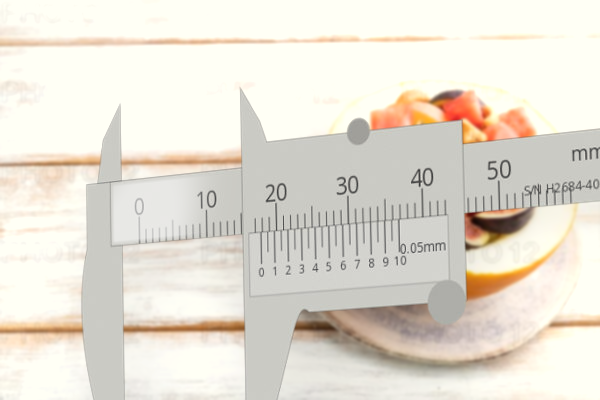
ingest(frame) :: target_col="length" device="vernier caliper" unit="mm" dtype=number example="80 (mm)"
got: 17.8 (mm)
